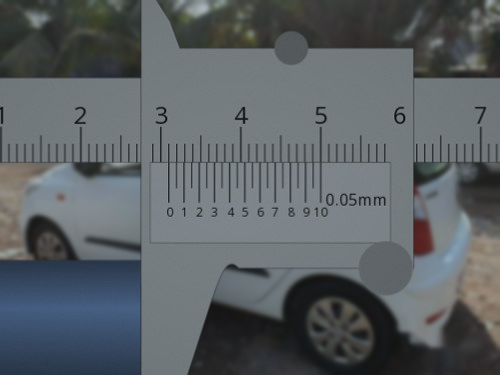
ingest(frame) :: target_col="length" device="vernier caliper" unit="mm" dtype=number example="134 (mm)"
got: 31.0 (mm)
